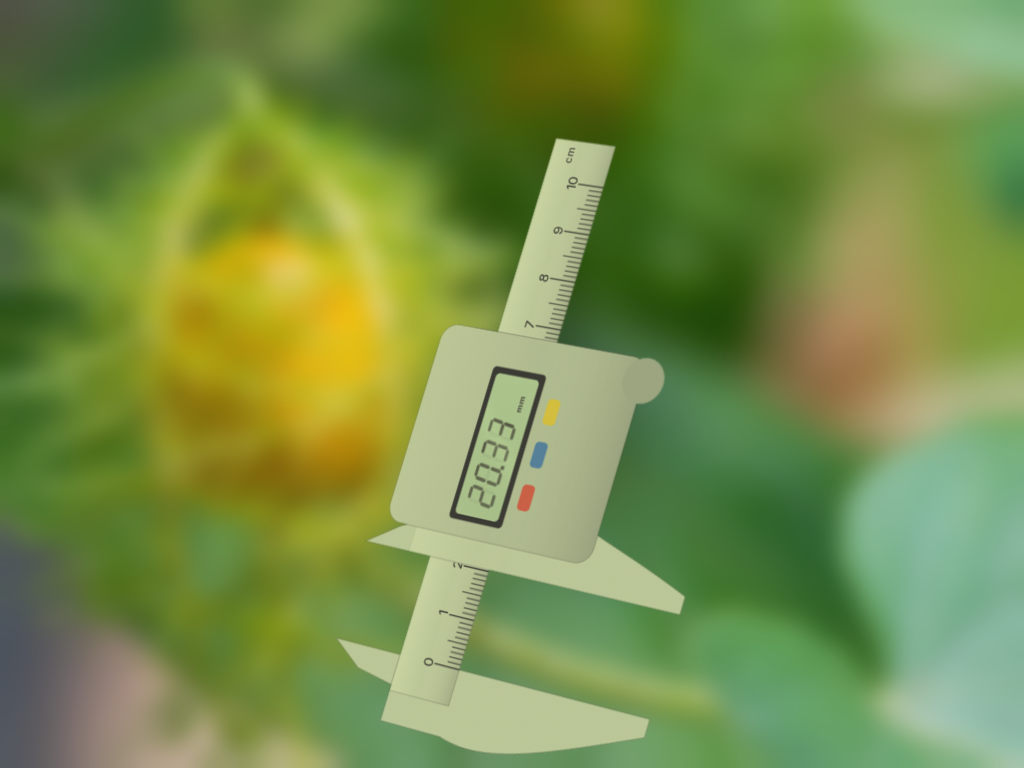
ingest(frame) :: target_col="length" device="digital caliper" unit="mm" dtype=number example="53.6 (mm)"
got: 20.33 (mm)
